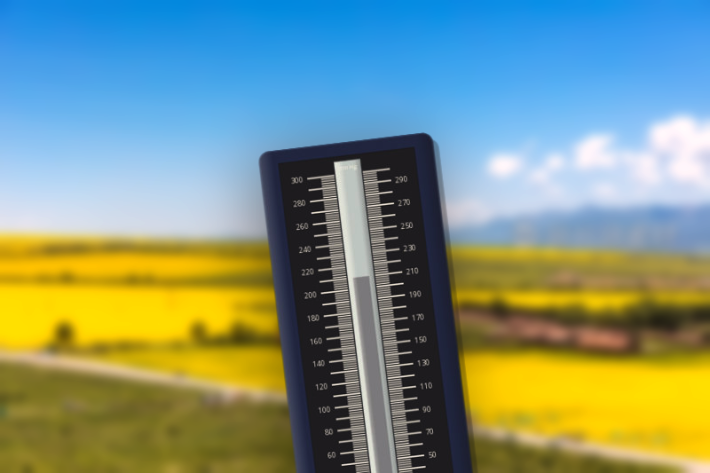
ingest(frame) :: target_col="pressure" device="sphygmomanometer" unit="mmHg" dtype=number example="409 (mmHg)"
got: 210 (mmHg)
